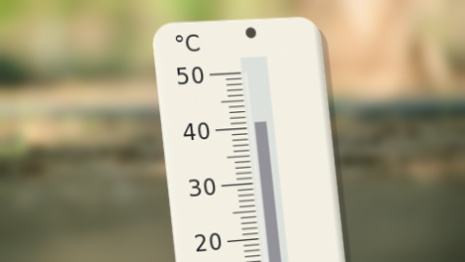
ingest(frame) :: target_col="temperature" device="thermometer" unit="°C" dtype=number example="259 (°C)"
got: 41 (°C)
